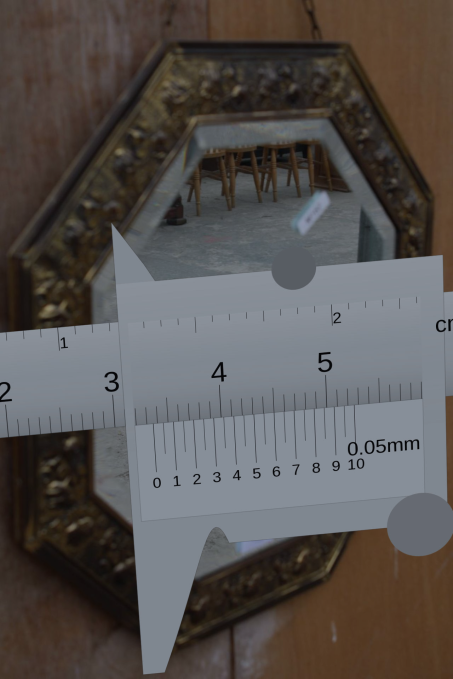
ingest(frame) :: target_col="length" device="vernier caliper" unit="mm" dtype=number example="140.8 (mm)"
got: 33.6 (mm)
